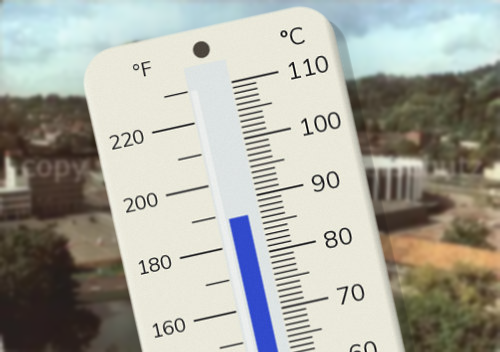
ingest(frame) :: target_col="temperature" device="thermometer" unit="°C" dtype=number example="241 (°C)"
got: 87 (°C)
